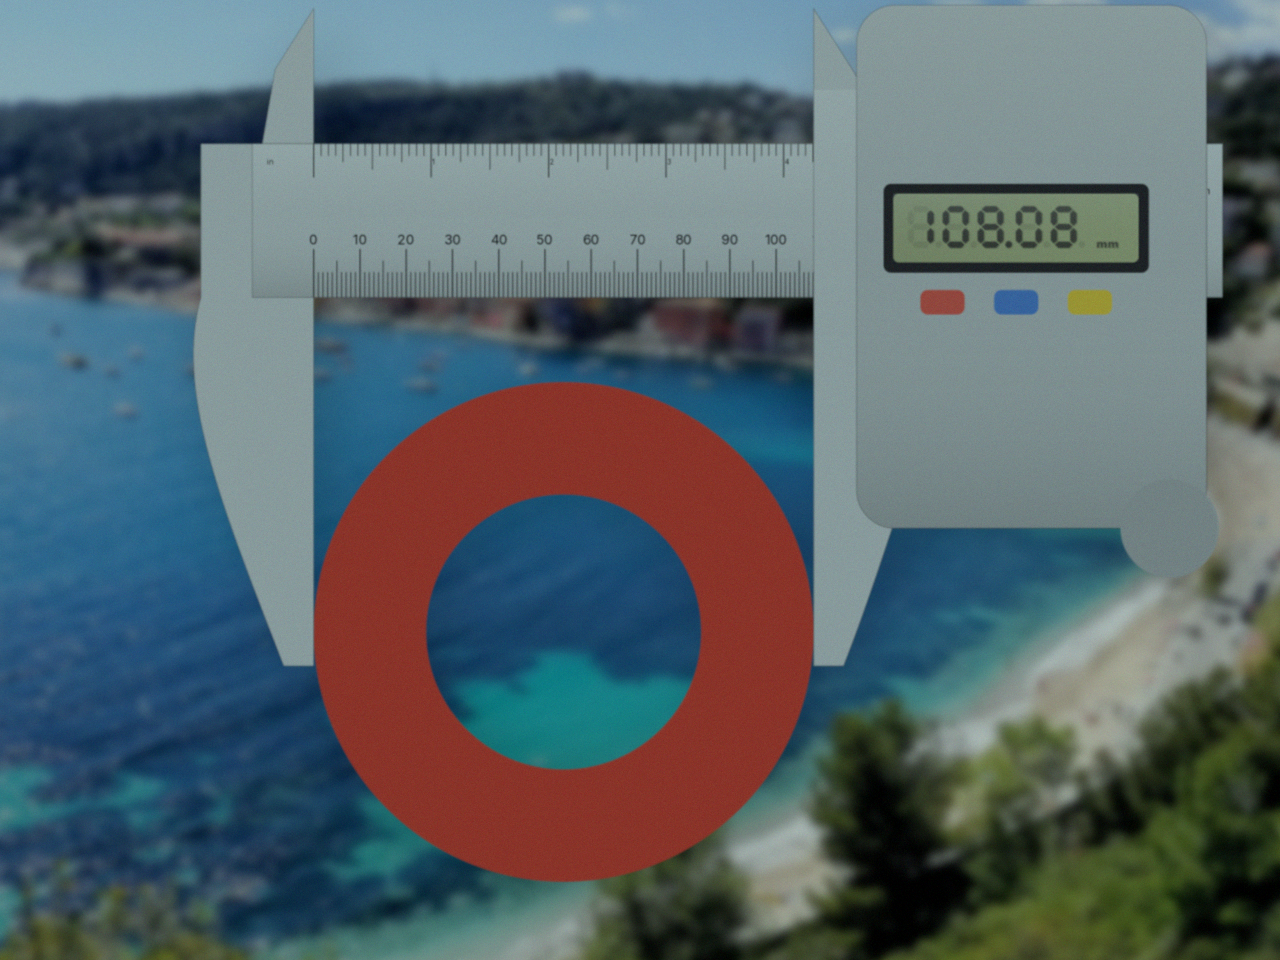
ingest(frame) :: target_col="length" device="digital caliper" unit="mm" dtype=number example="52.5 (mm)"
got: 108.08 (mm)
